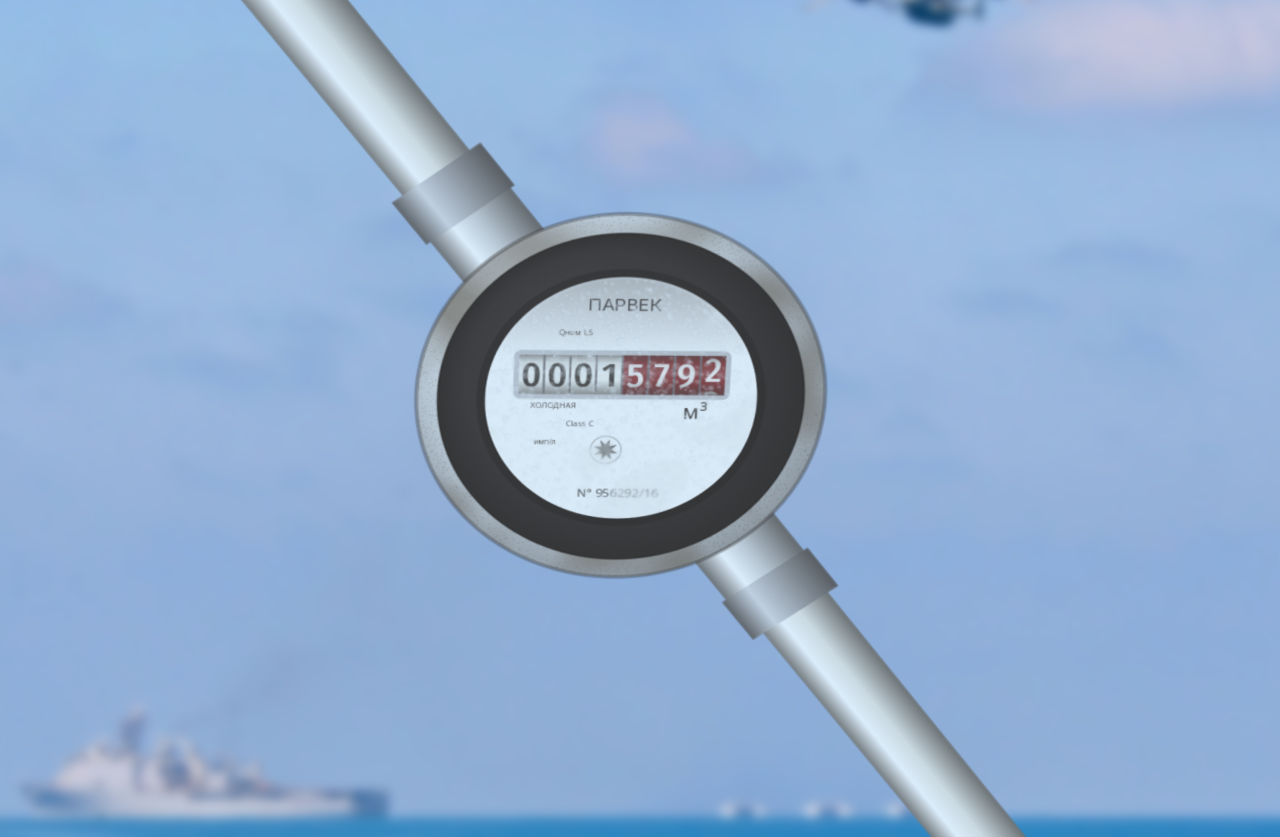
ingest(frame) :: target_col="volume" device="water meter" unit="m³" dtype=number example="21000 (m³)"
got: 1.5792 (m³)
